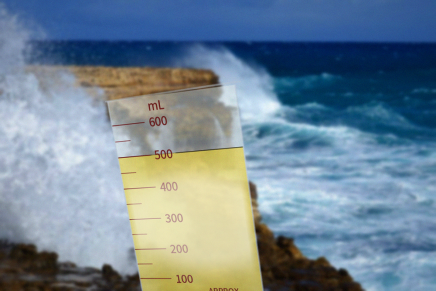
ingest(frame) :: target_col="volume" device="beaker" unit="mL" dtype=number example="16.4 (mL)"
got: 500 (mL)
